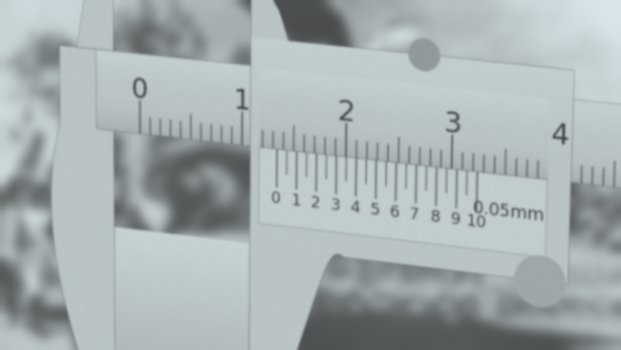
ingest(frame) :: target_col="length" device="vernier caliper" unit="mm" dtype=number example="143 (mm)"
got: 13.4 (mm)
